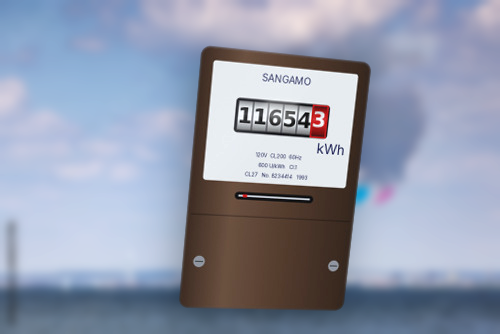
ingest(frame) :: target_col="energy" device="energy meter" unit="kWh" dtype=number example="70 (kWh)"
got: 11654.3 (kWh)
